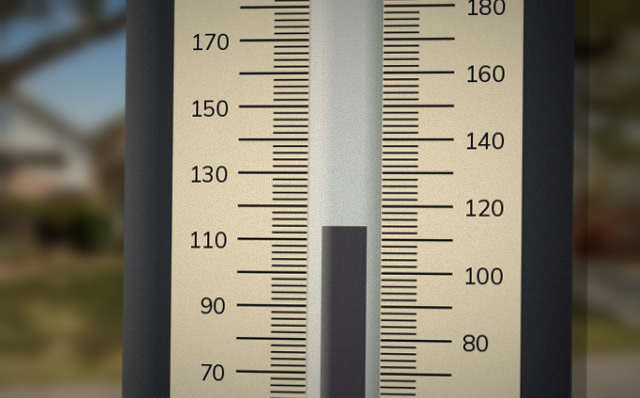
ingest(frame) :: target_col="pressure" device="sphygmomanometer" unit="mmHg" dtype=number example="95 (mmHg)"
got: 114 (mmHg)
